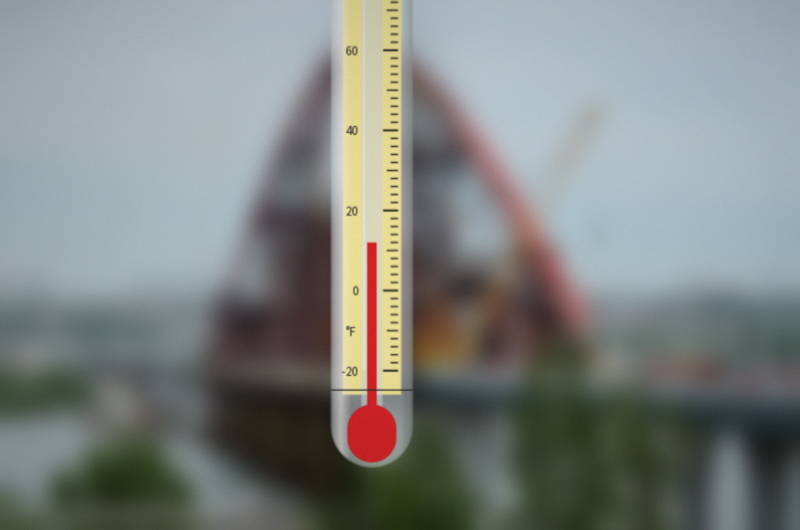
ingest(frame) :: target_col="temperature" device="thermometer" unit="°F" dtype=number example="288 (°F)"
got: 12 (°F)
